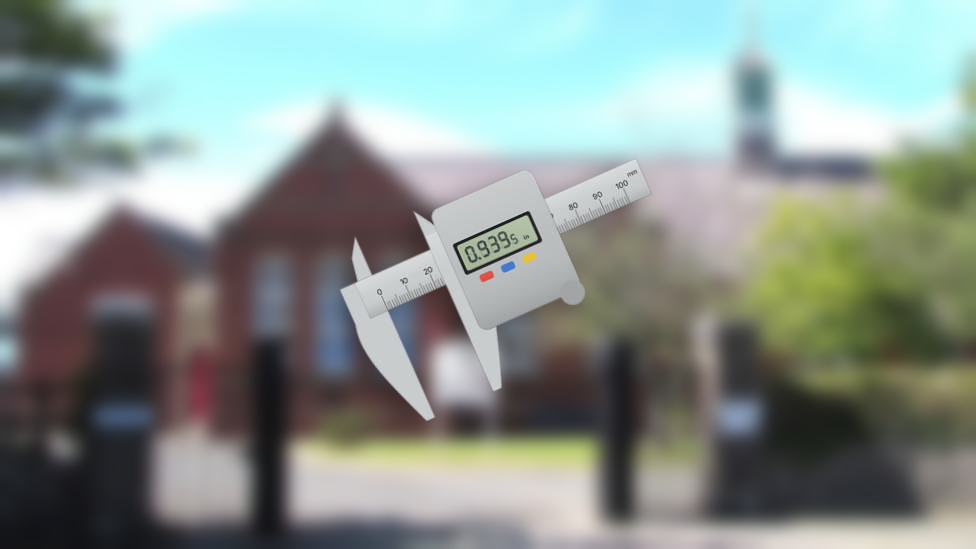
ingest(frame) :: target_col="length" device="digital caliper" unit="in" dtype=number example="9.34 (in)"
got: 0.9395 (in)
